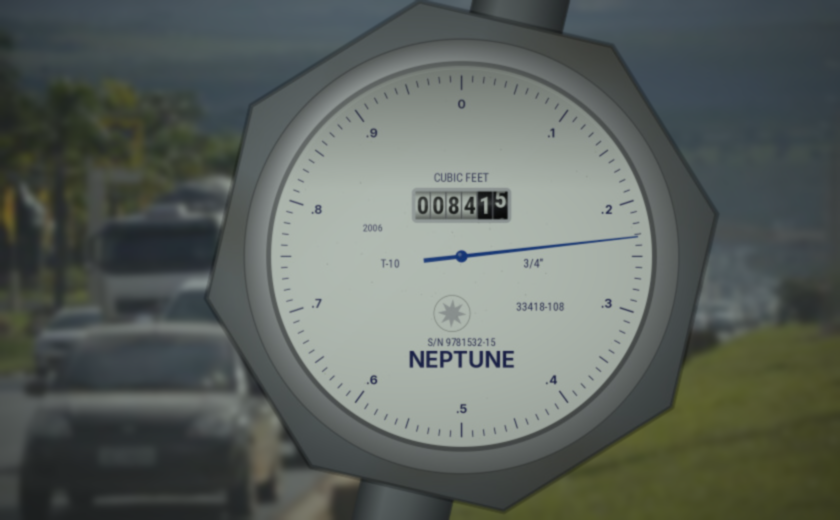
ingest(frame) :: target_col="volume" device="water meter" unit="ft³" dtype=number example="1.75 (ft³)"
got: 8415.23 (ft³)
